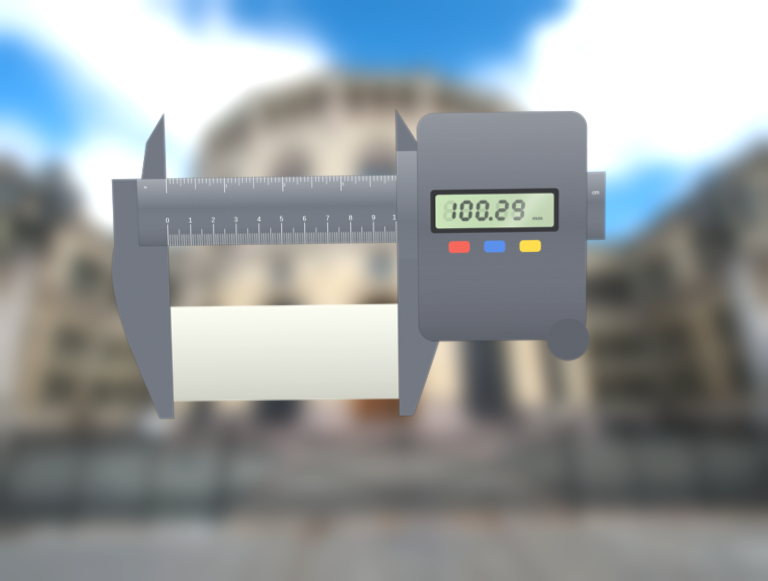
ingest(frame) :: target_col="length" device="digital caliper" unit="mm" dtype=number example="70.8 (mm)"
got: 100.29 (mm)
